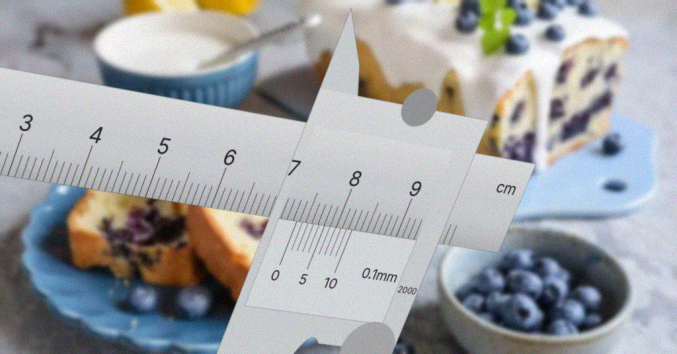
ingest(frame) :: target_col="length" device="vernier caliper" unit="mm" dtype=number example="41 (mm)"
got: 73.6 (mm)
